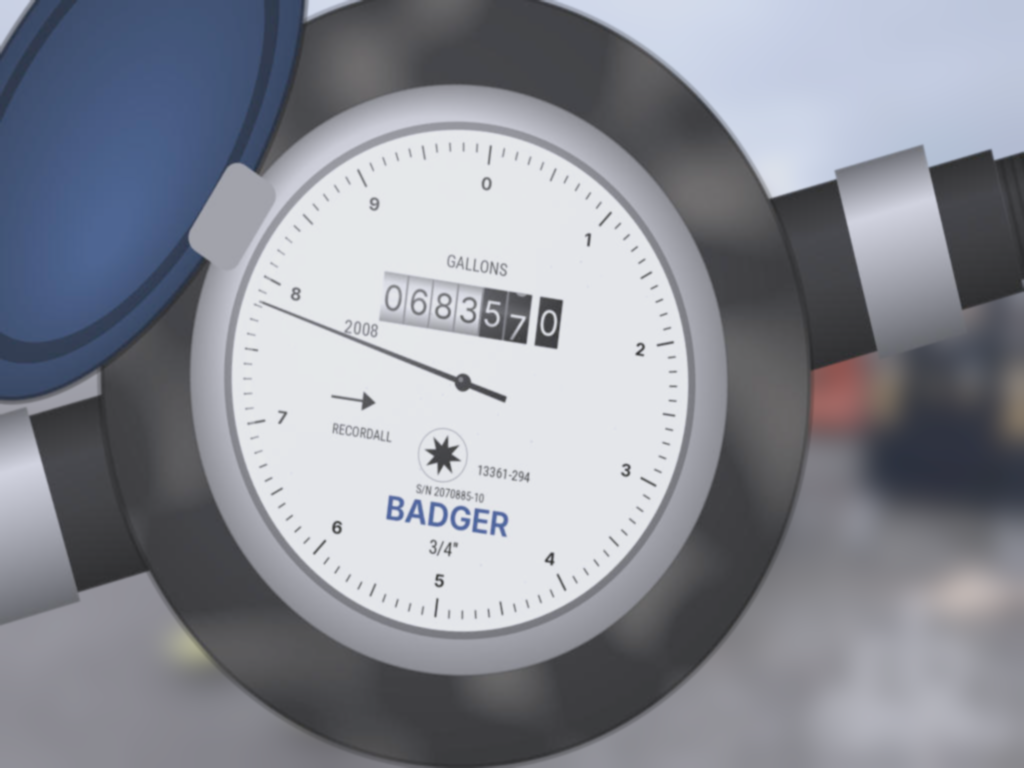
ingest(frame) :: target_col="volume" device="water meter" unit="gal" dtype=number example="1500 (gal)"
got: 683567.8 (gal)
